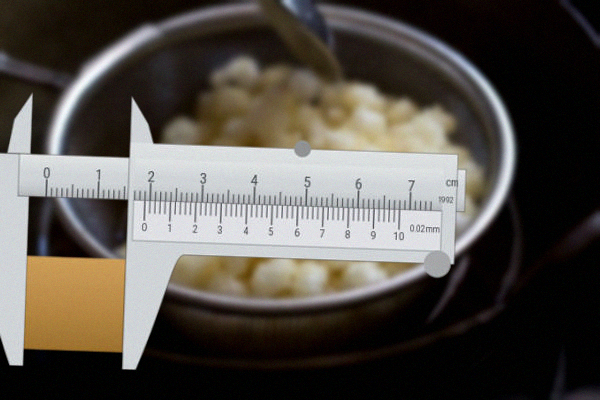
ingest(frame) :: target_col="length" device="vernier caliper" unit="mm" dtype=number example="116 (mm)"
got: 19.0 (mm)
